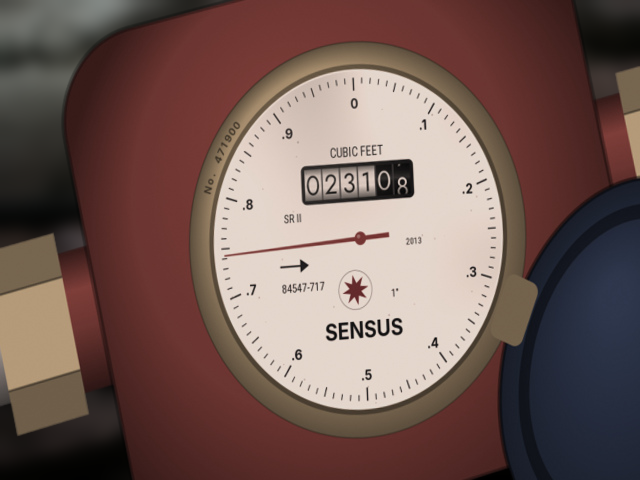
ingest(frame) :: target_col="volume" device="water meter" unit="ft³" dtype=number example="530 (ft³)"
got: 23107.74 (ft³)
